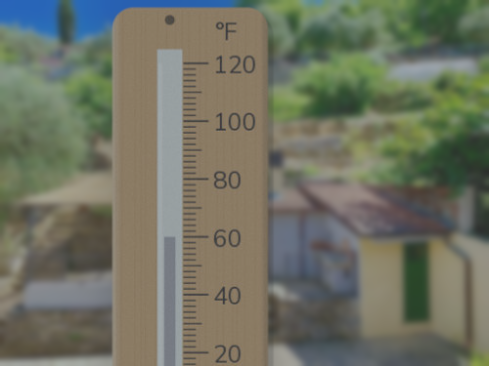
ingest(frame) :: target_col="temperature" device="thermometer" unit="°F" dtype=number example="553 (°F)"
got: 60 (°F)
